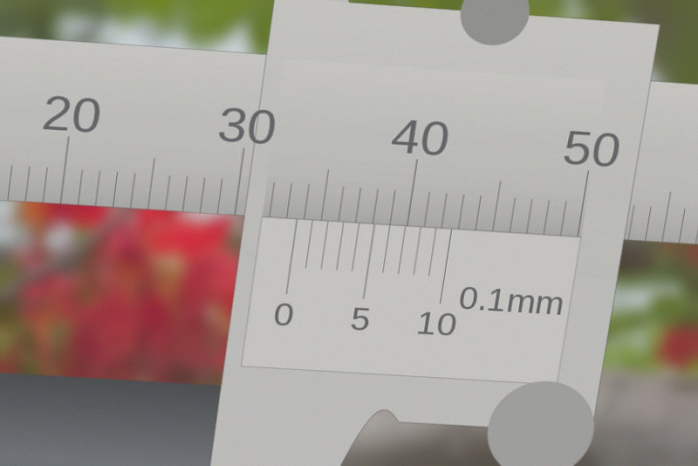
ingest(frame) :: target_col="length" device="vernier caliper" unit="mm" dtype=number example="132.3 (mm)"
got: 33.6 (mm)
